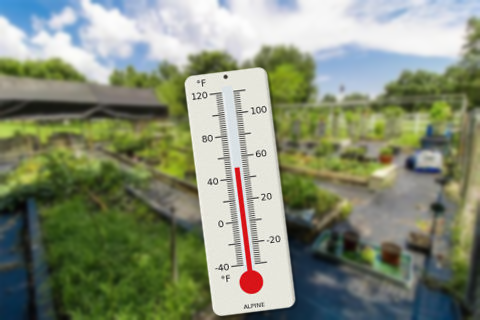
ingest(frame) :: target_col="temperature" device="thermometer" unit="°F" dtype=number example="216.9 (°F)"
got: 50 (°F)
